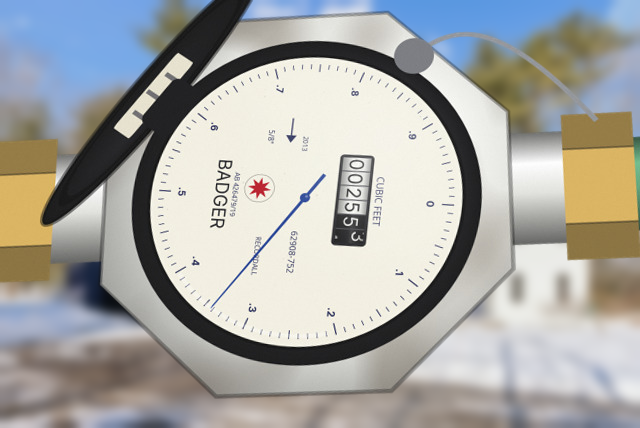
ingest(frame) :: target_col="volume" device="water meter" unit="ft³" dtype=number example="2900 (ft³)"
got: 2553.34 (ft³)
